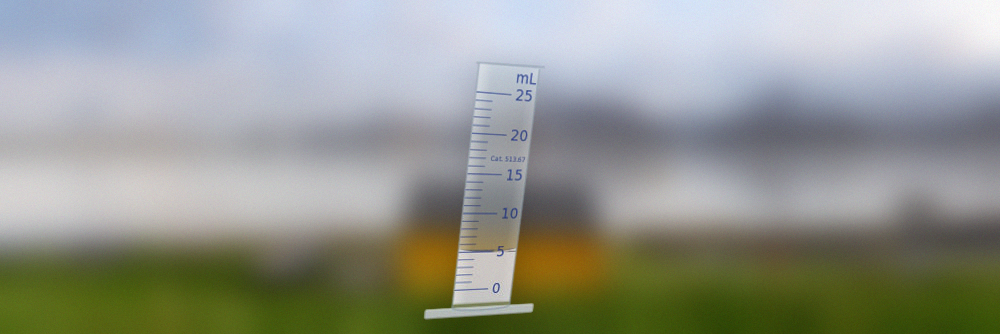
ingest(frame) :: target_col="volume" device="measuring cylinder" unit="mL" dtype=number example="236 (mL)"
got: 5 (mL)
